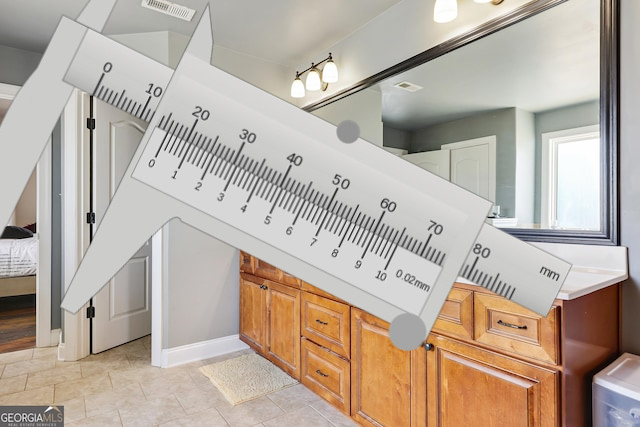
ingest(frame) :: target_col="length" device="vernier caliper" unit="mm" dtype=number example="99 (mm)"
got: 16.0 (mm)
